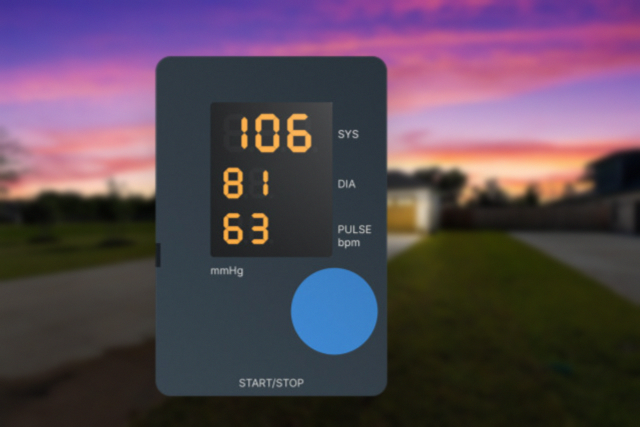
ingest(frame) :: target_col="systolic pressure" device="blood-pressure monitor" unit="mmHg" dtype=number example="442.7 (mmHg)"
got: 106 (mmHg)
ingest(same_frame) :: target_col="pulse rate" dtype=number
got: 63 (bpm)
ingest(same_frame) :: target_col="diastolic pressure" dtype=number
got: 81 (mmHg)
